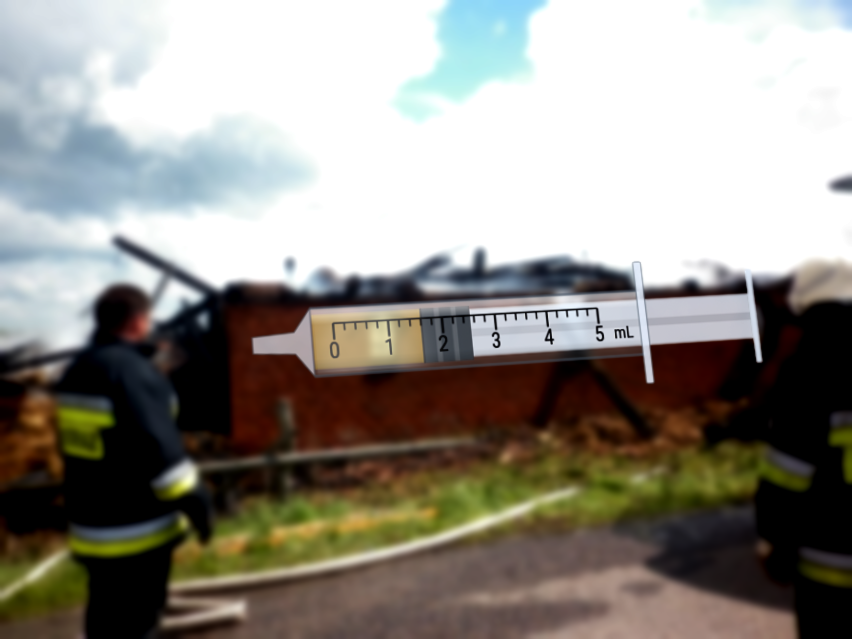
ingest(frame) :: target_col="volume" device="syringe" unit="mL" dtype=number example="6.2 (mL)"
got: 1.6 (mL)
